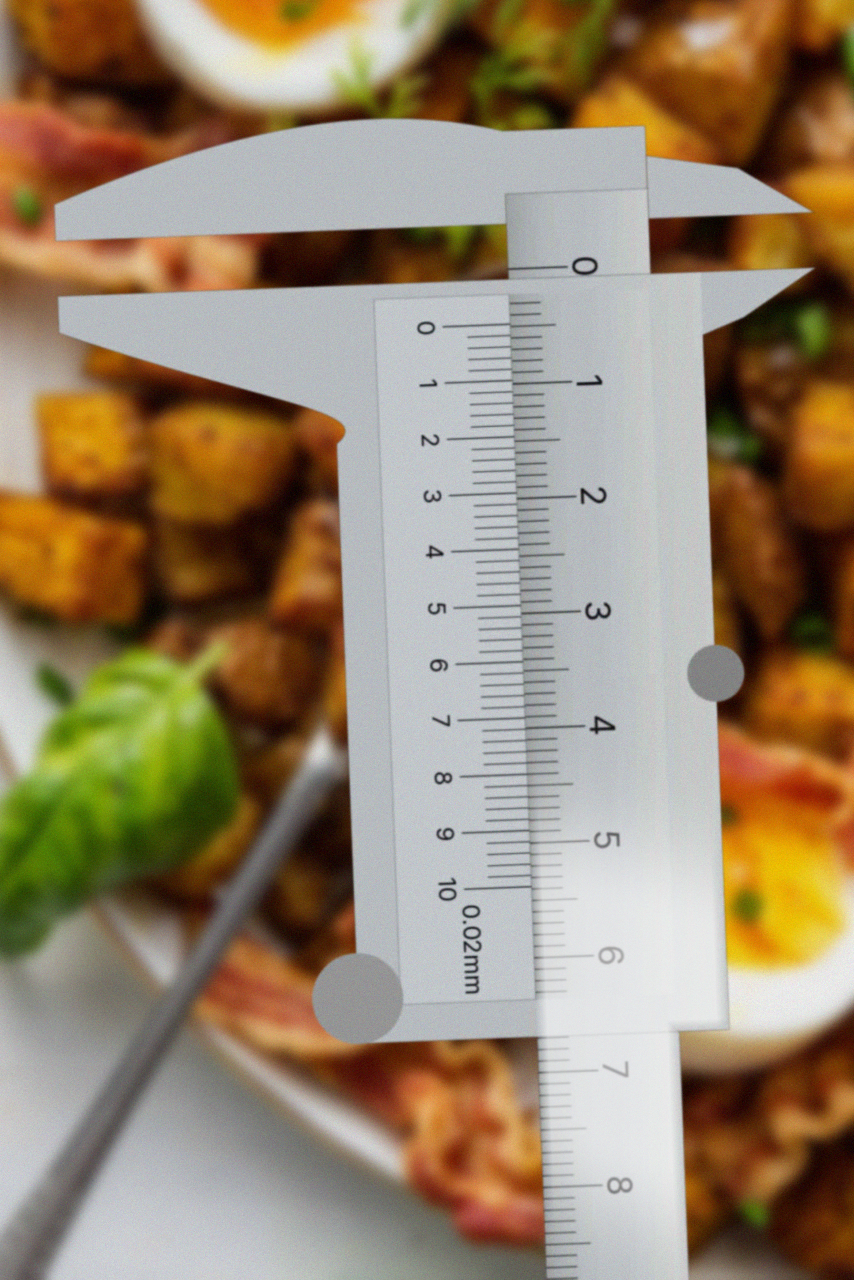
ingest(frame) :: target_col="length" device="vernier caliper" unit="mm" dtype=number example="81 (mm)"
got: 4.8 (mm)
